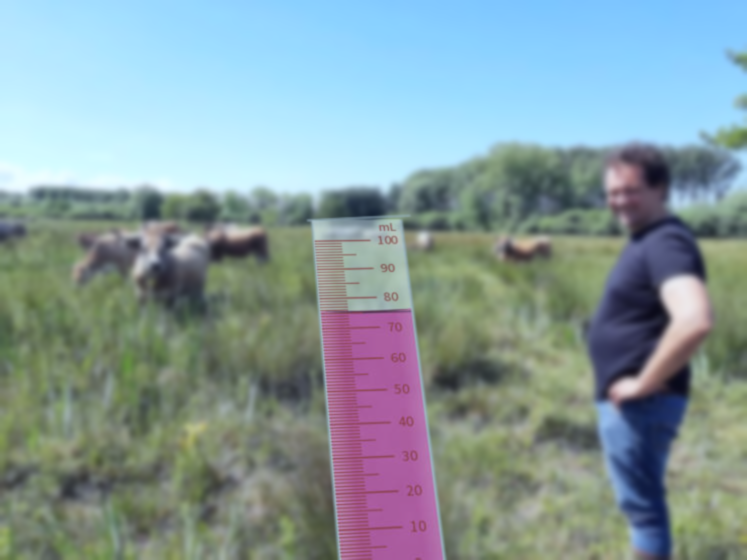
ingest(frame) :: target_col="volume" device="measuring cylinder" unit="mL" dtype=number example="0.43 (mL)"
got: 75 (mL)
